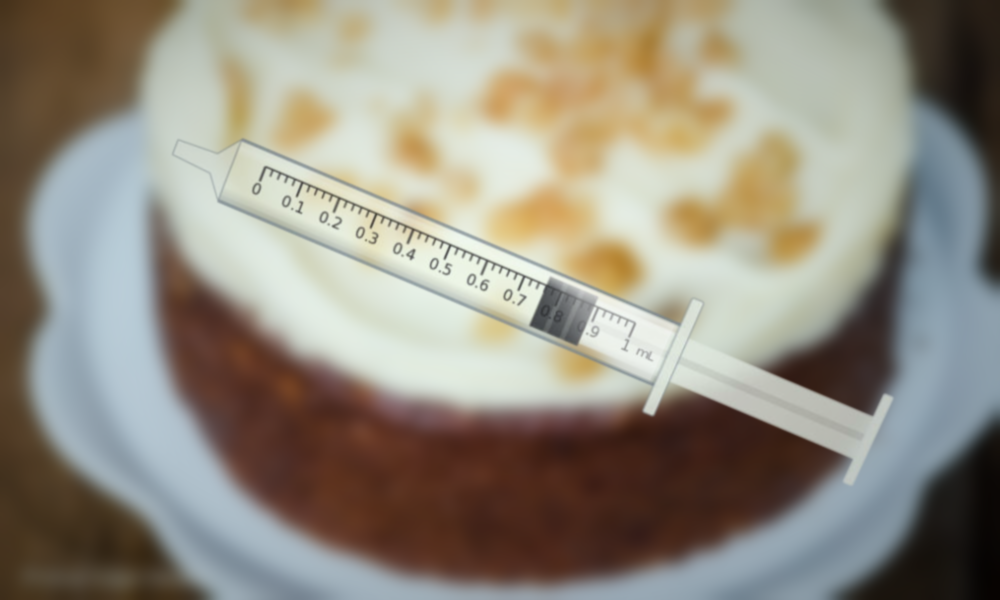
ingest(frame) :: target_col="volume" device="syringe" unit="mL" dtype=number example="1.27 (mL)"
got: 0.76 (mL)
